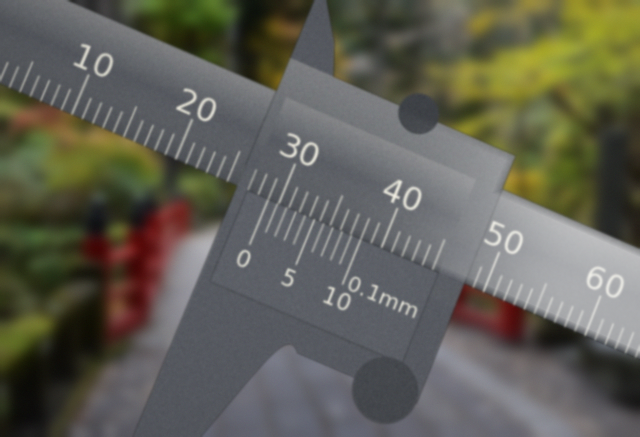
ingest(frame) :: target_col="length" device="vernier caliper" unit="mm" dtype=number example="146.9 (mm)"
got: 29.0 (mm)
